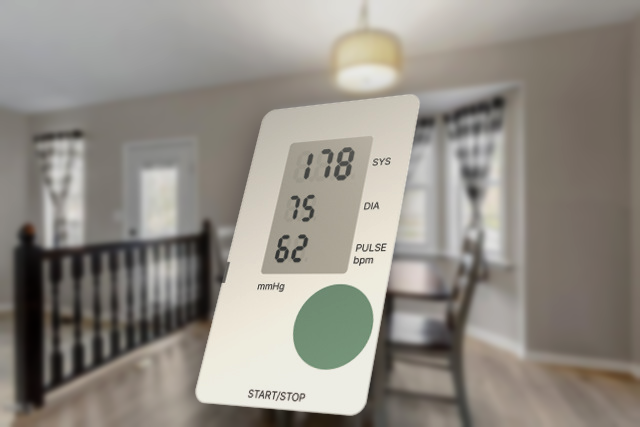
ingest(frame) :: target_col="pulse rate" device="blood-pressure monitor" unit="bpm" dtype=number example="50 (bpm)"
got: 62 (bpm)
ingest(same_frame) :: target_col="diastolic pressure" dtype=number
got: 75 (mmHg)
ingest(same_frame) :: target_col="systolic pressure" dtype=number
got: 178 (mmHg)
